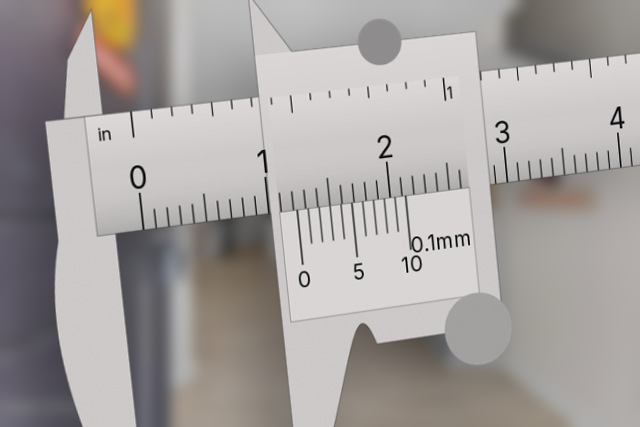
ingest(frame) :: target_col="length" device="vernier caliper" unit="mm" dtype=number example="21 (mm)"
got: 12.3 (mm)
